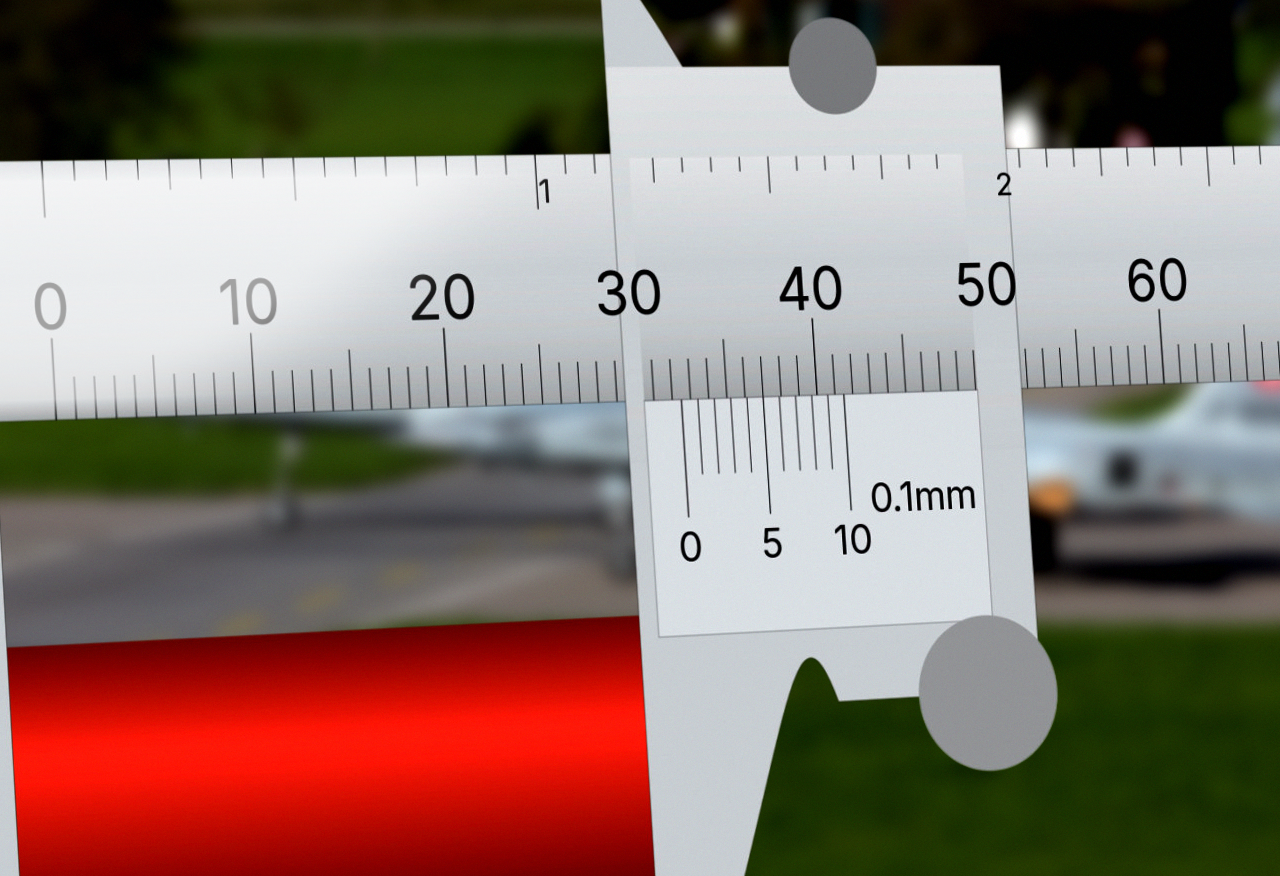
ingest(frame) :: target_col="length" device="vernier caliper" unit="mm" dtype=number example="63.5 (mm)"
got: 32.5 (mm)
